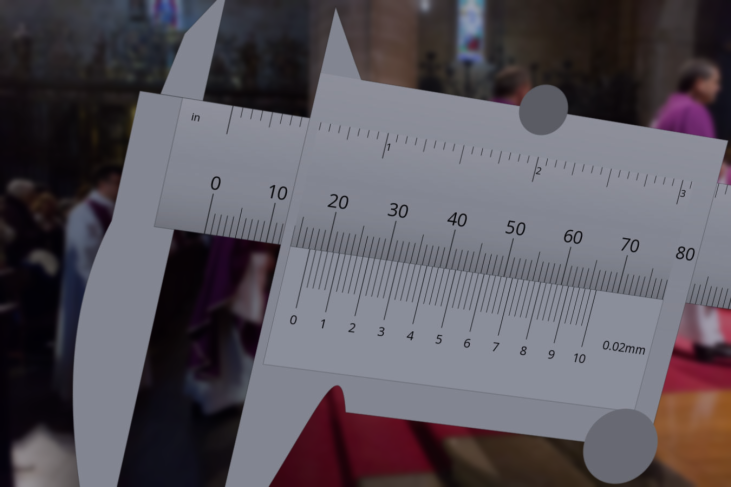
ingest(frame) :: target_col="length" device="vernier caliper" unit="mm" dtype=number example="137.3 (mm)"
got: 17.2 (mm)
